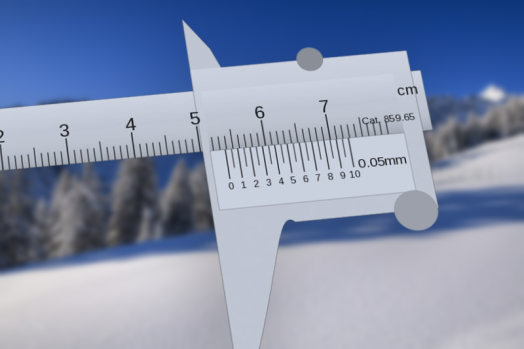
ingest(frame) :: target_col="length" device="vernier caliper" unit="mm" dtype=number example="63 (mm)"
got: 53.8 (mm)
